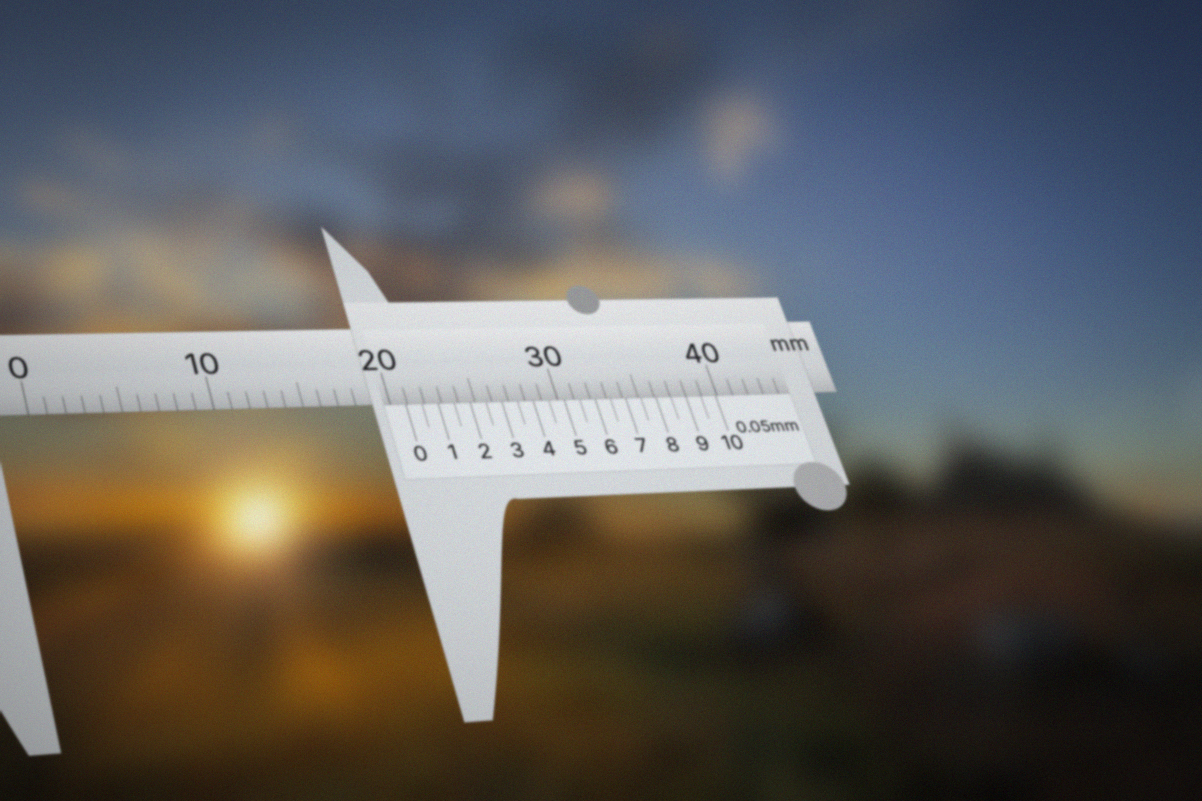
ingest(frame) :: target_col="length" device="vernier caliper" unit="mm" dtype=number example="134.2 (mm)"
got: 20.9 (mm)
